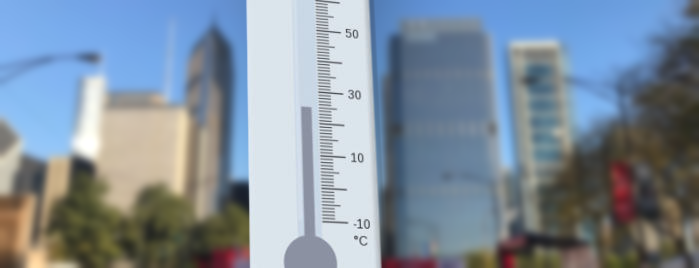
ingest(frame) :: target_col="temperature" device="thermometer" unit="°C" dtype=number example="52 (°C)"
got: 25 (°C)
